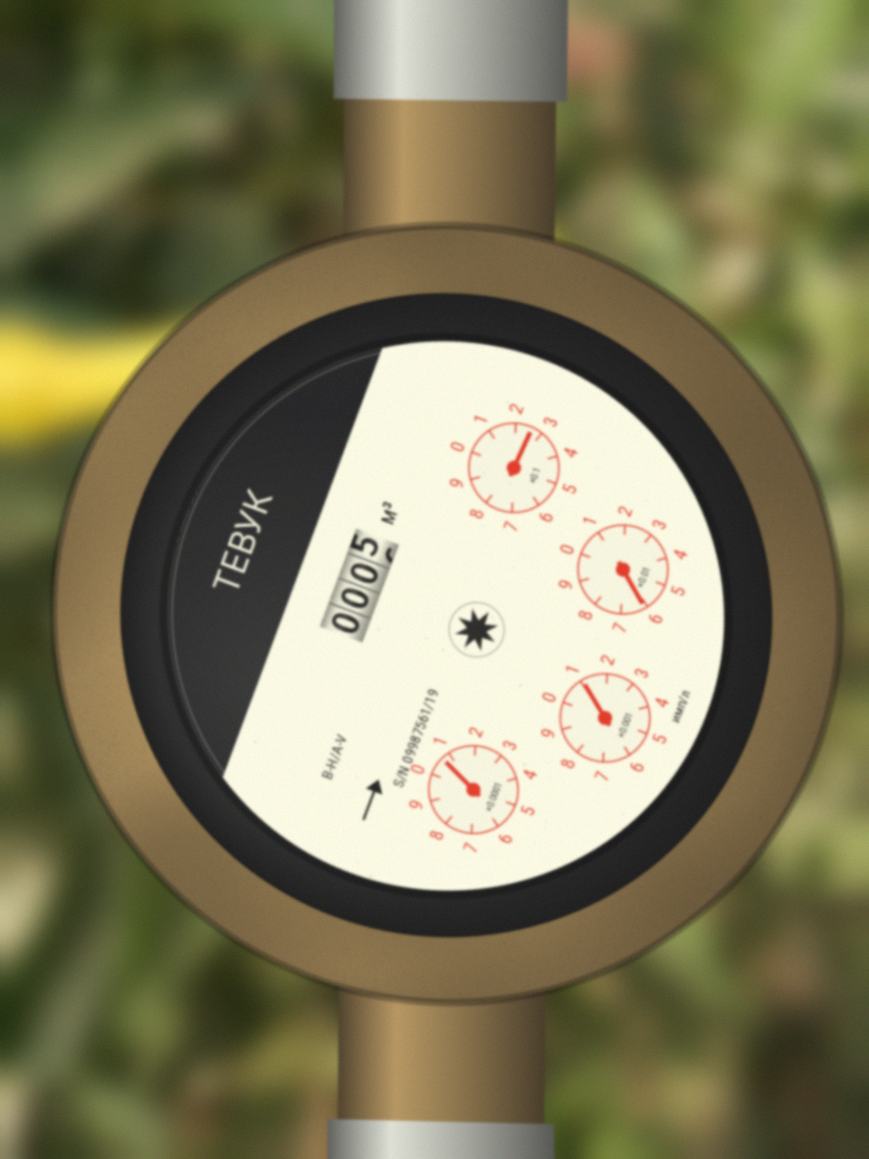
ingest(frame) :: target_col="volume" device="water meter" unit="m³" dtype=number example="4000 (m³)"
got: 5.2610 (m³)
